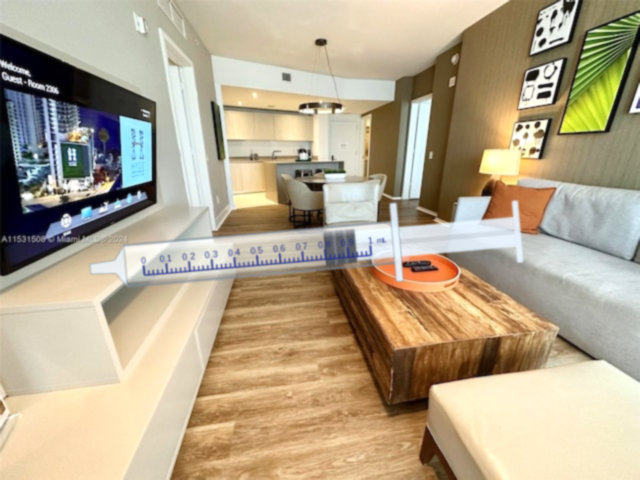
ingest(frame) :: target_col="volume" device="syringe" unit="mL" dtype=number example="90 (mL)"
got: 0.8 (mL)
